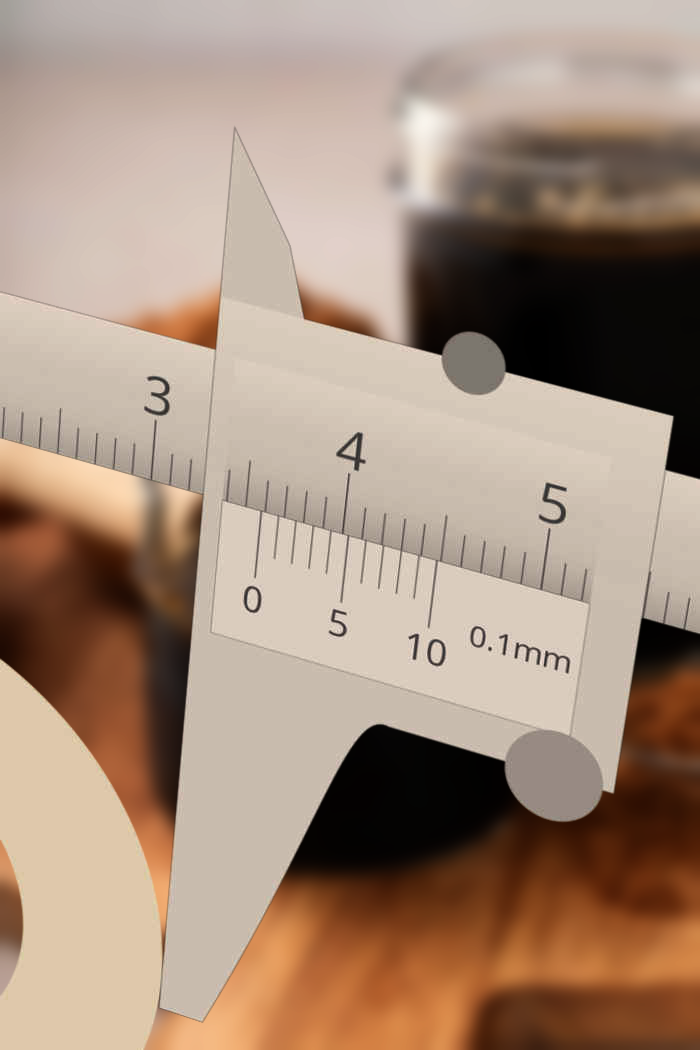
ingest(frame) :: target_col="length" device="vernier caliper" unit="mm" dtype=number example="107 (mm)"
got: 35.8 (mm)
